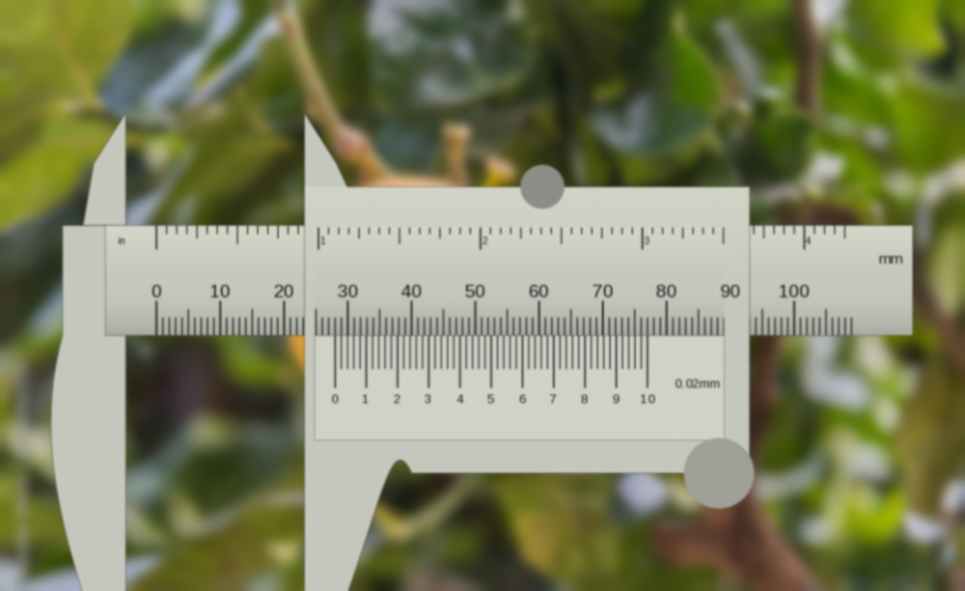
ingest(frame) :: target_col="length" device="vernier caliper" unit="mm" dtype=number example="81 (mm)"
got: 28.0 (mm)
